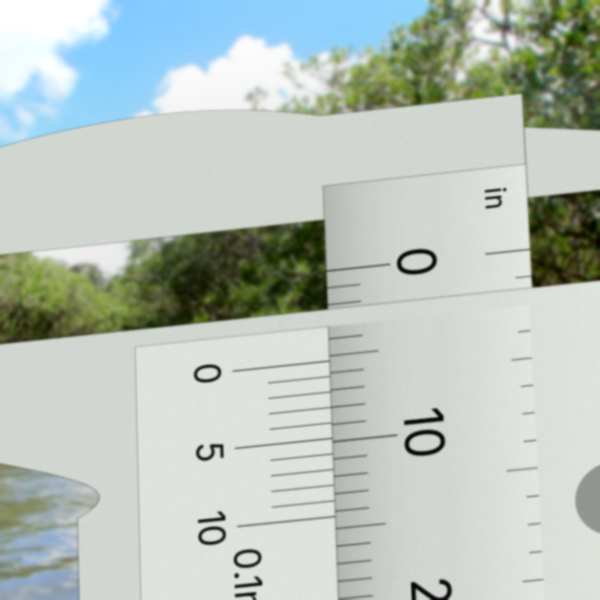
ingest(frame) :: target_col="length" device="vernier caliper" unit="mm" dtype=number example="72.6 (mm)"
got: 5.3 (mm)
